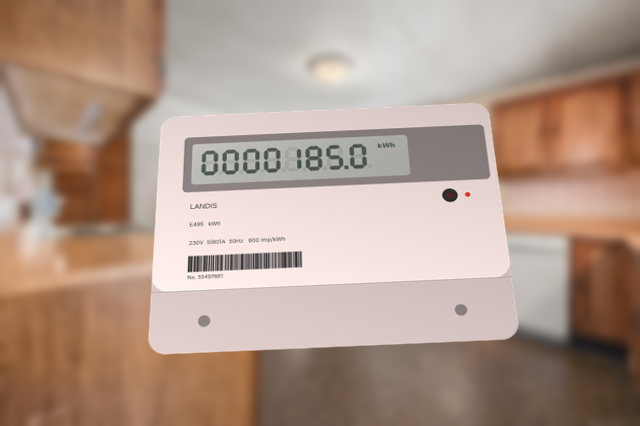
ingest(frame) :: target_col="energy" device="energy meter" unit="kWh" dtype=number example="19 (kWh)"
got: 185.0 (kWh)
